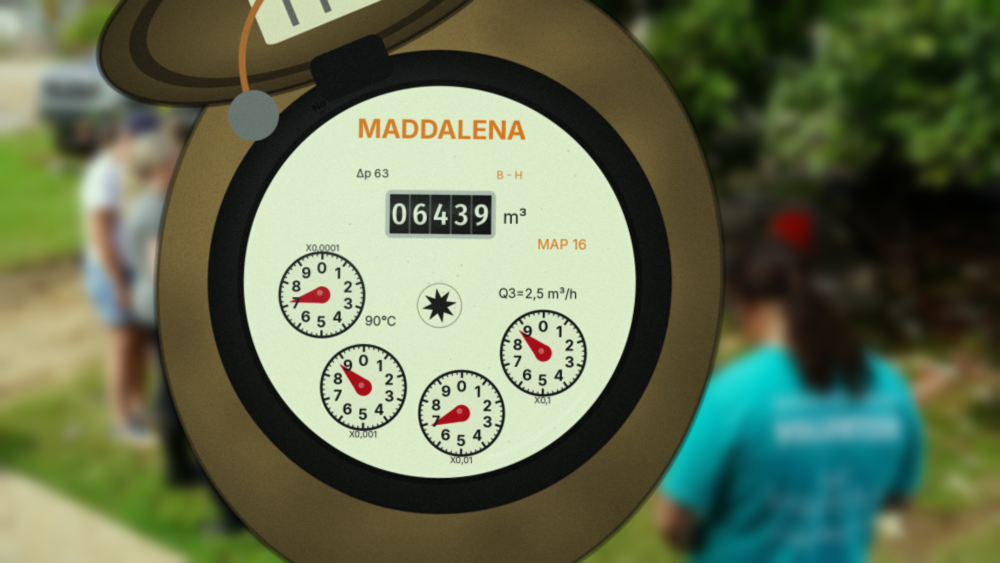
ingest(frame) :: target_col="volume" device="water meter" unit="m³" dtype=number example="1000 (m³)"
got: 6439.8687 (m³)
